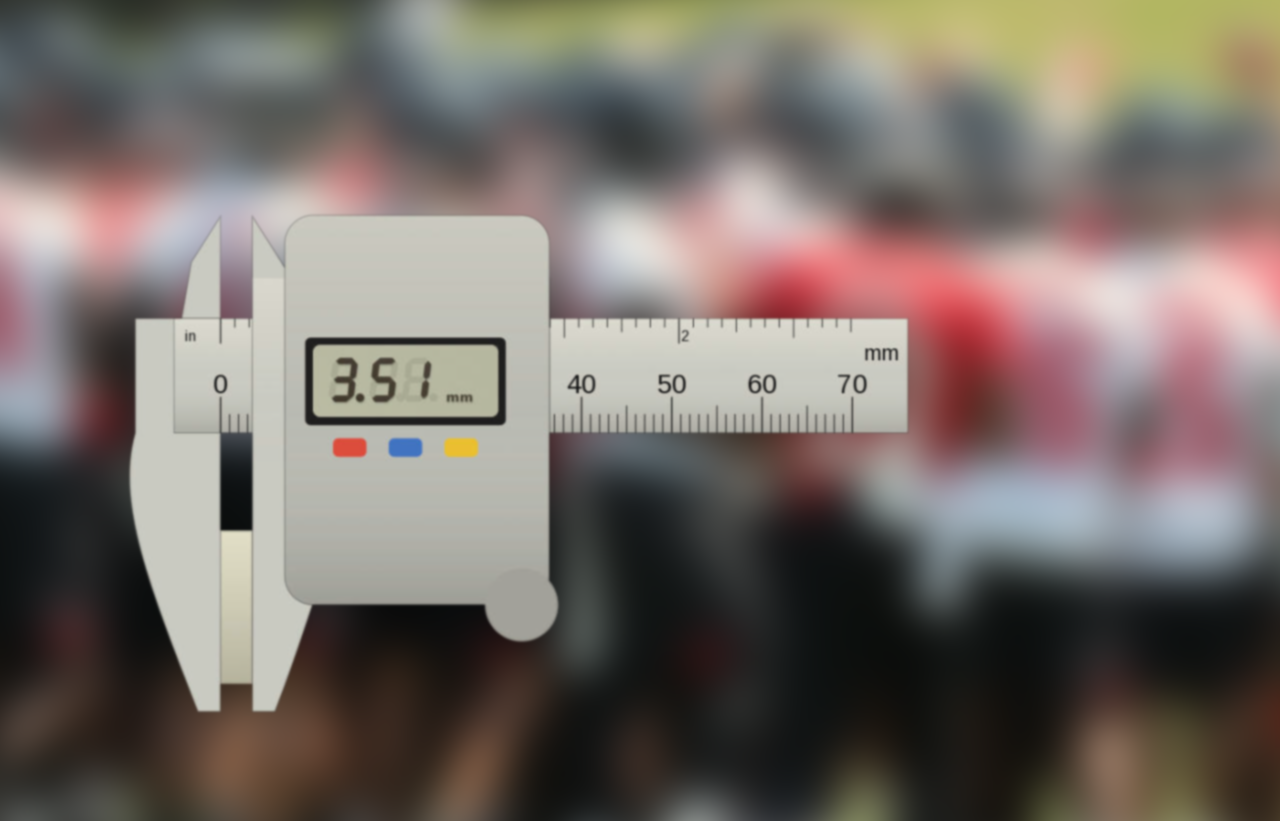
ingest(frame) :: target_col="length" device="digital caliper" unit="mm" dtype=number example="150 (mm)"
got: 3.51 (mm)
